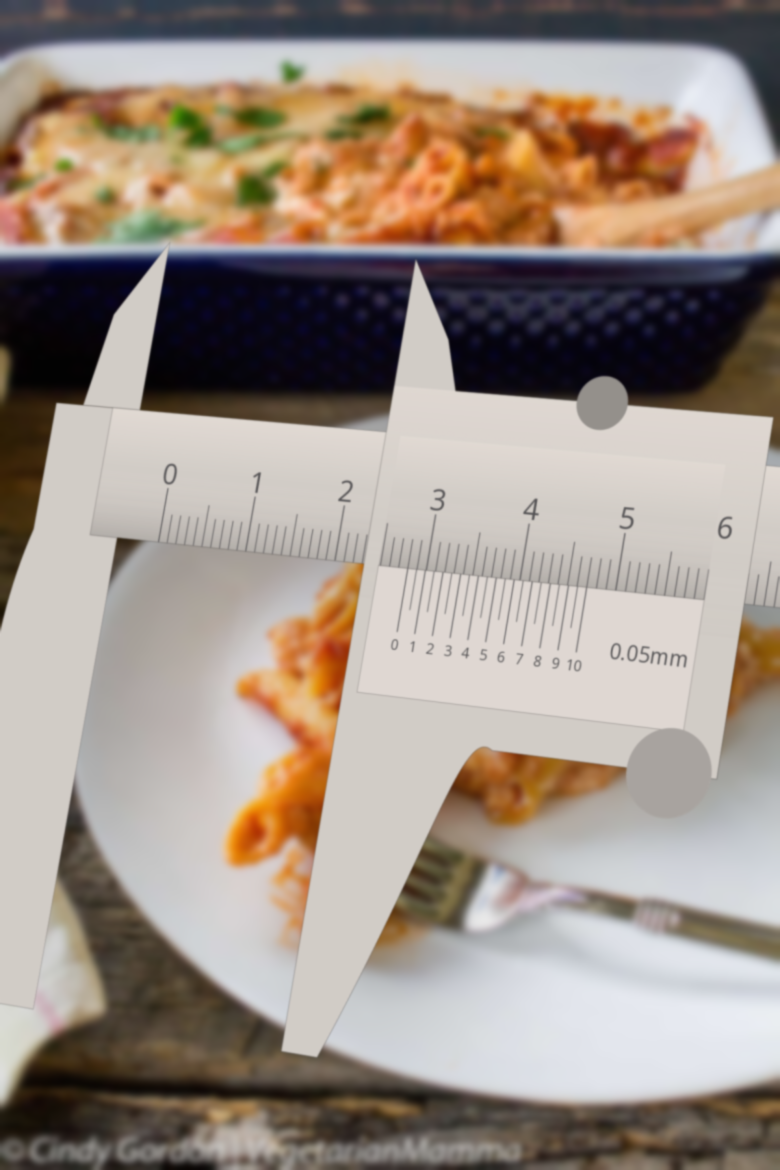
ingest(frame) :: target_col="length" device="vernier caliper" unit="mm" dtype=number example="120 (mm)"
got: 28.0 (mm)
